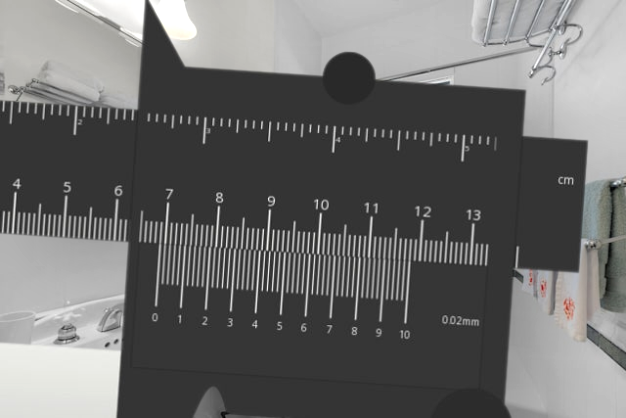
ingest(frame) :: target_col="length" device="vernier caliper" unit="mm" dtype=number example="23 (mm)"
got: 69.0 (mm)
